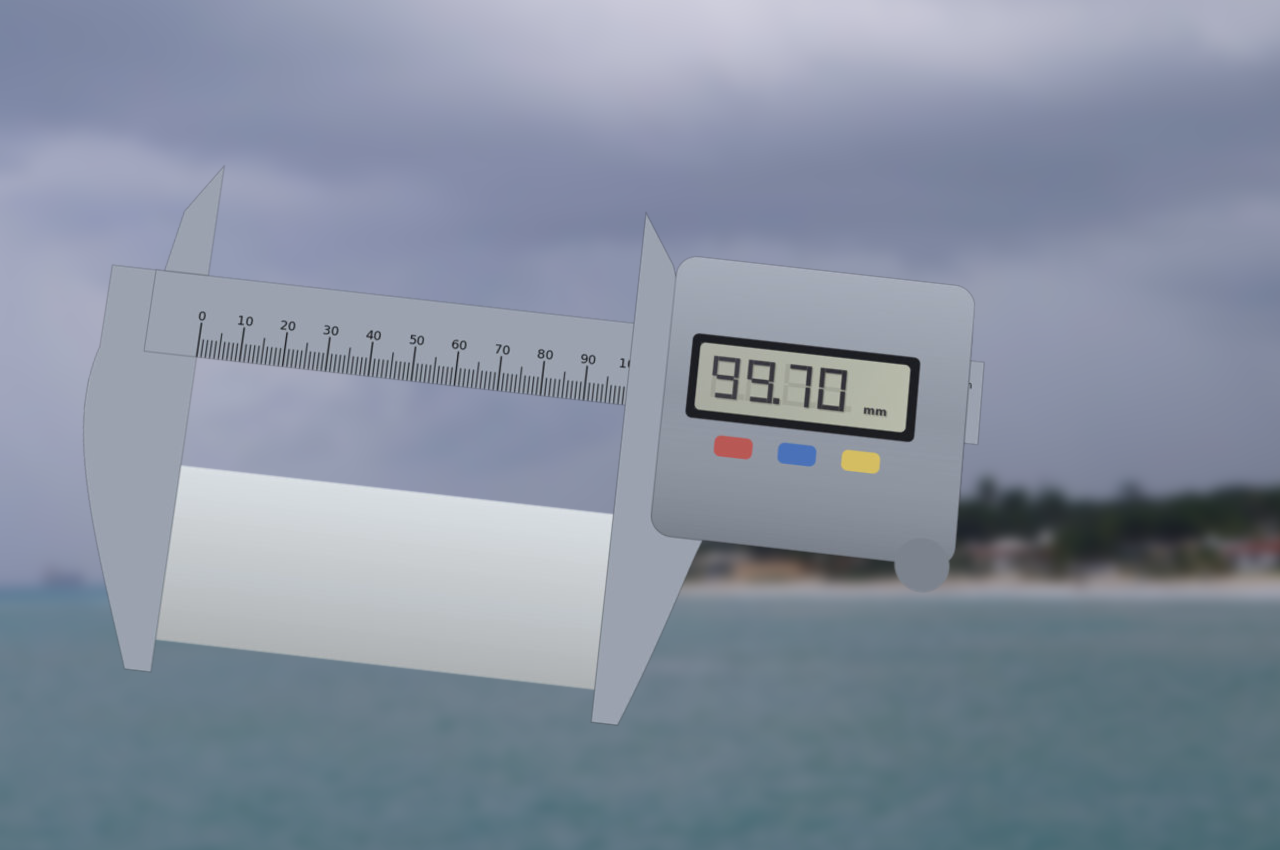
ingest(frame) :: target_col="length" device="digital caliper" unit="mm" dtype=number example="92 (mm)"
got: 99.70 (mm)
